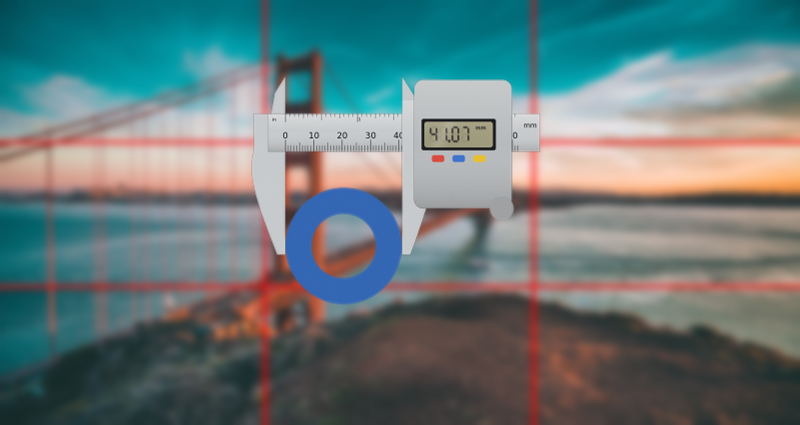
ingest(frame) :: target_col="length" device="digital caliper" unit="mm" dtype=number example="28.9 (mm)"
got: 41.07 (mm)
